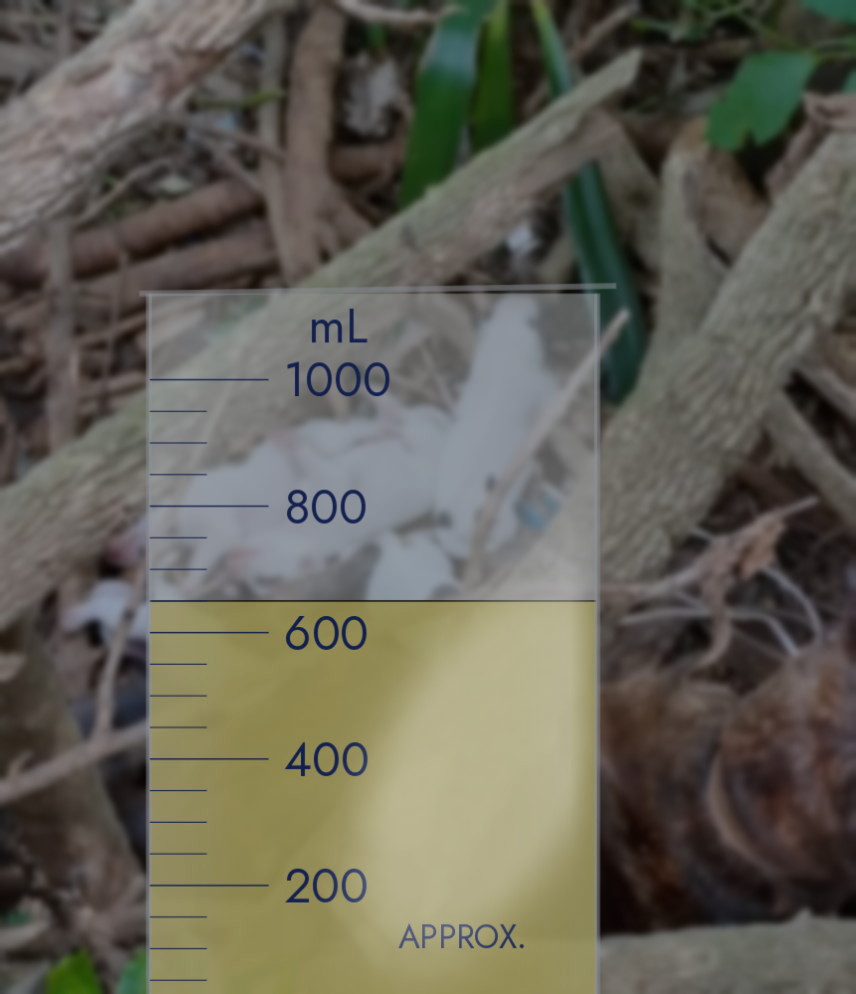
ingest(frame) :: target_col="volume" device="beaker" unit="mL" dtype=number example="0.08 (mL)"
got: 650 (mL)
